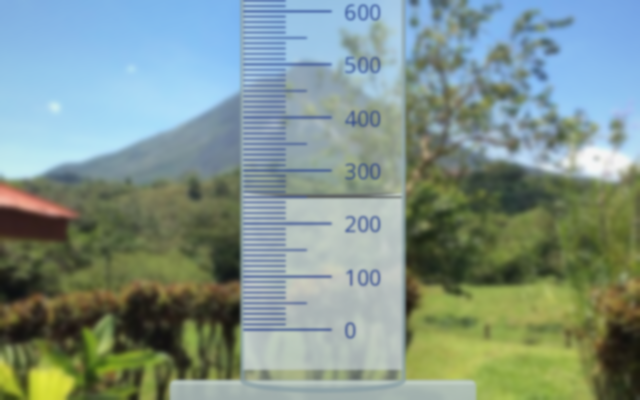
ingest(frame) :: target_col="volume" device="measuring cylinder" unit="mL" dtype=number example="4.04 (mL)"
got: 250 (mL)
